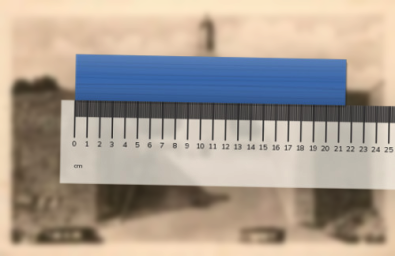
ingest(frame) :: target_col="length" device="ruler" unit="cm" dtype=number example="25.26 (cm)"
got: 21.5 (cm)
